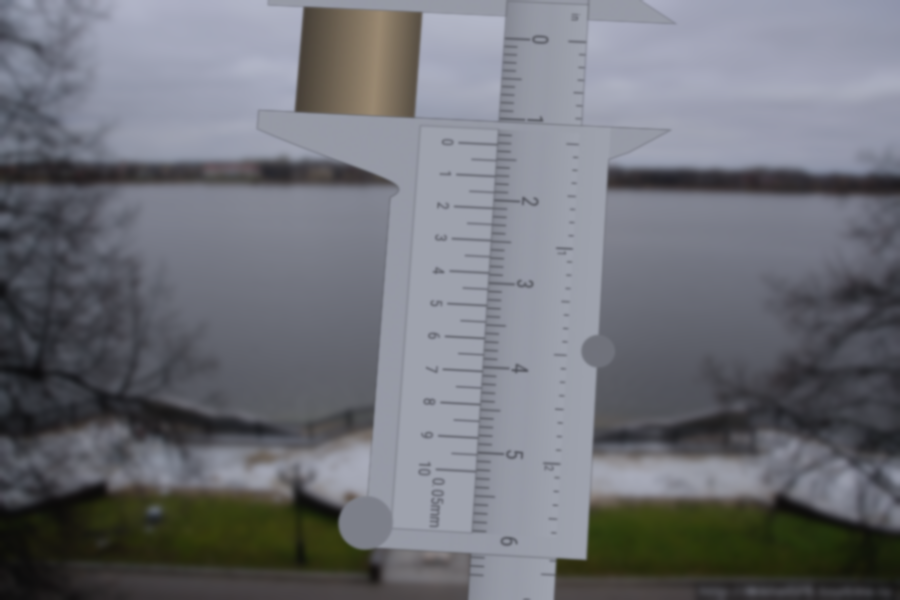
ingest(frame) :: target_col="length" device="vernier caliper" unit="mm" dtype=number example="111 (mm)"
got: 13.2 (mm)
